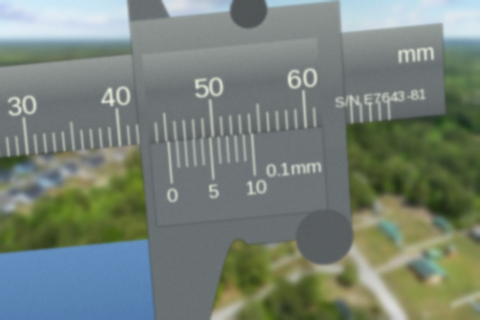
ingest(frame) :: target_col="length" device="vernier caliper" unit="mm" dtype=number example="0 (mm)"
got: 45.2 (mm)
